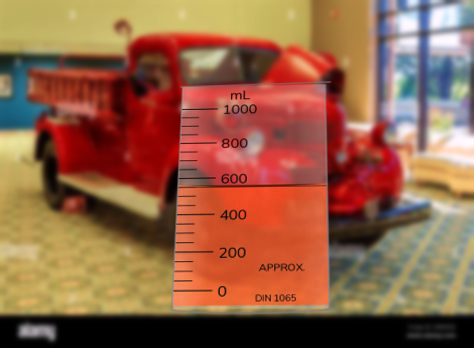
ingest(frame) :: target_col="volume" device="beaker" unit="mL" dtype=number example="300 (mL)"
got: 550 (mL)
